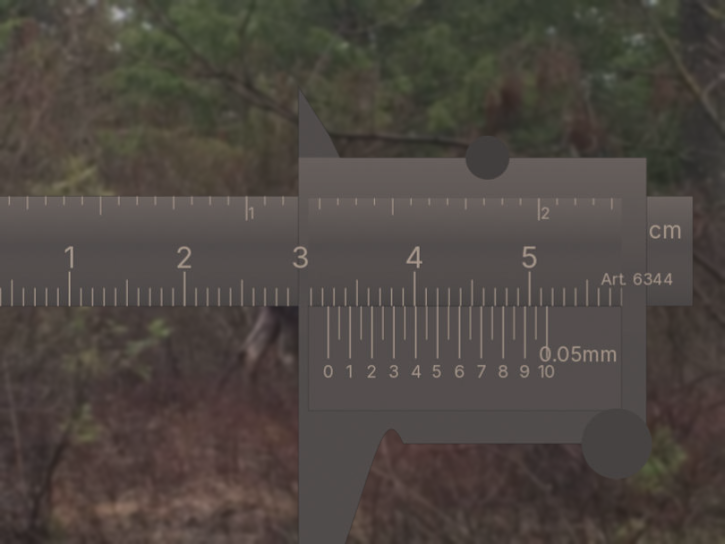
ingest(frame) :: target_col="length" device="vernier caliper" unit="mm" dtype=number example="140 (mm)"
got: 32.5 (mm)
